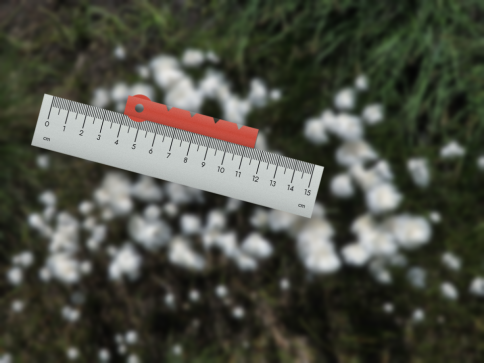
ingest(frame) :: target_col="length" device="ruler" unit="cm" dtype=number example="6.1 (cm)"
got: 7.5 (cm)
